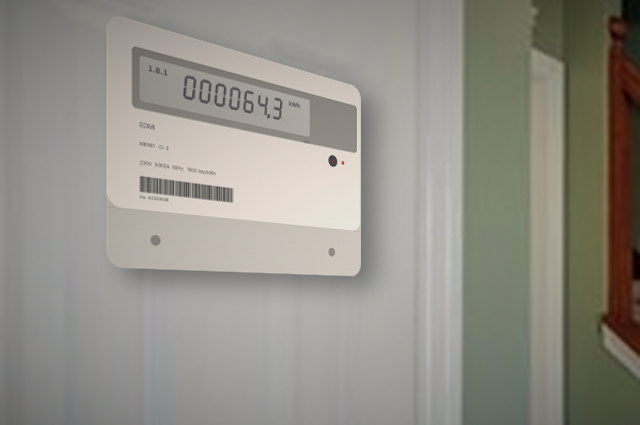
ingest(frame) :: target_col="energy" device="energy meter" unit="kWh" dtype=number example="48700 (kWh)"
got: 64.3 (kWh)
